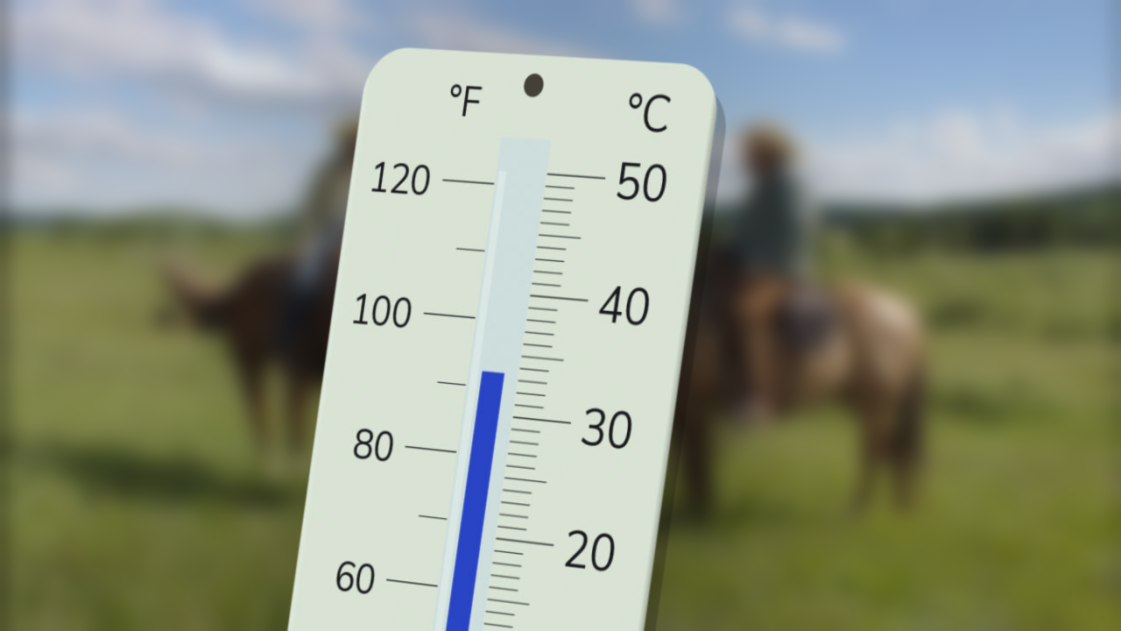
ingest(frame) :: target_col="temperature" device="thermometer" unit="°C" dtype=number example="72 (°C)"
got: 33.5 (°C)
